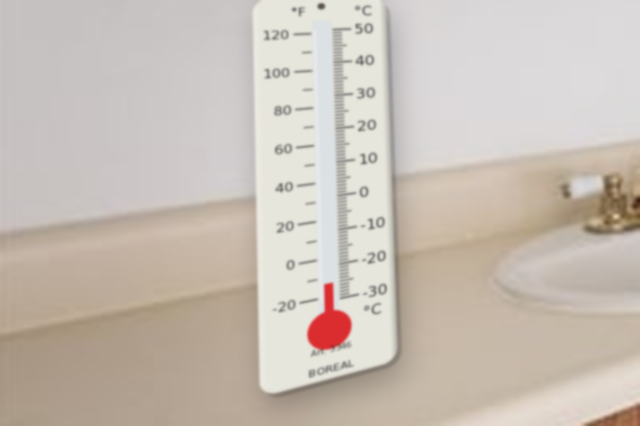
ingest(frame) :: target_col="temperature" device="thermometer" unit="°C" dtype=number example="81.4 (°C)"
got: -25 (°C)
